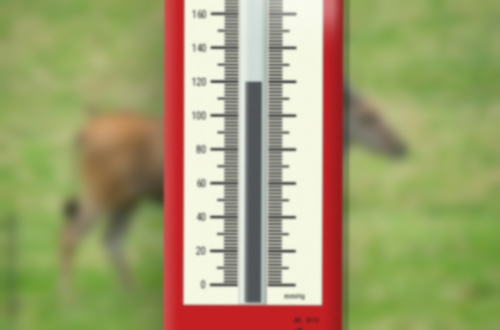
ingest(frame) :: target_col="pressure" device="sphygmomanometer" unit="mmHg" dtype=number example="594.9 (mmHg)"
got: 120 (mmHg)
